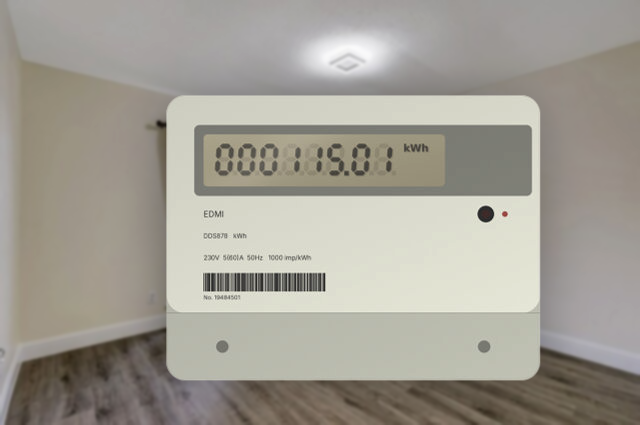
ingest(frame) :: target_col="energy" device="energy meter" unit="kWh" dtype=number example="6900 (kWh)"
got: 115.01 (kWh)
